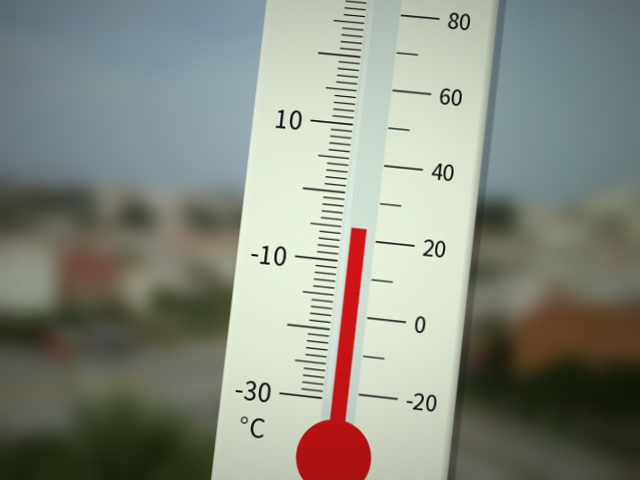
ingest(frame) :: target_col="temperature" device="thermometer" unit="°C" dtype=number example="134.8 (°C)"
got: -5 (°C)
